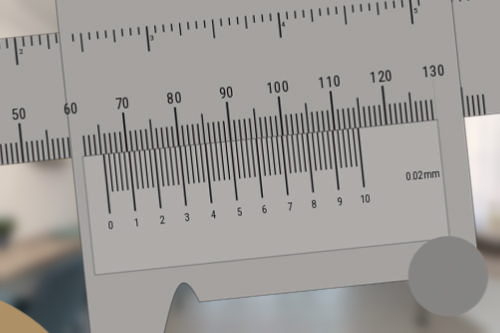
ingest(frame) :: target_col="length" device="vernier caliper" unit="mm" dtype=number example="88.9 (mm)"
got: 65.5 (mm)
